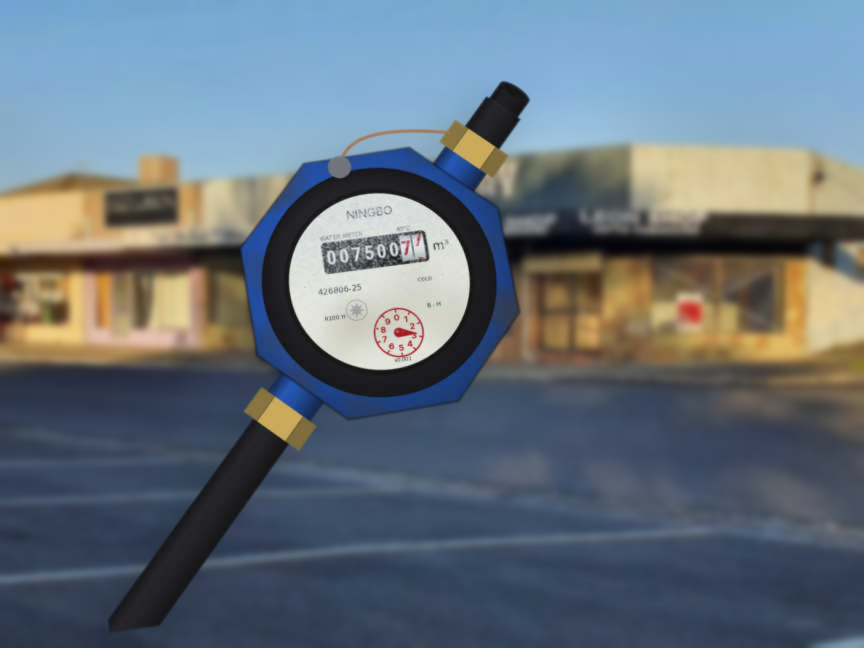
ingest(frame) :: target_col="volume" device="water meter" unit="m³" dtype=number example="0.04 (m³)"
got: 7500.772 (m³)
